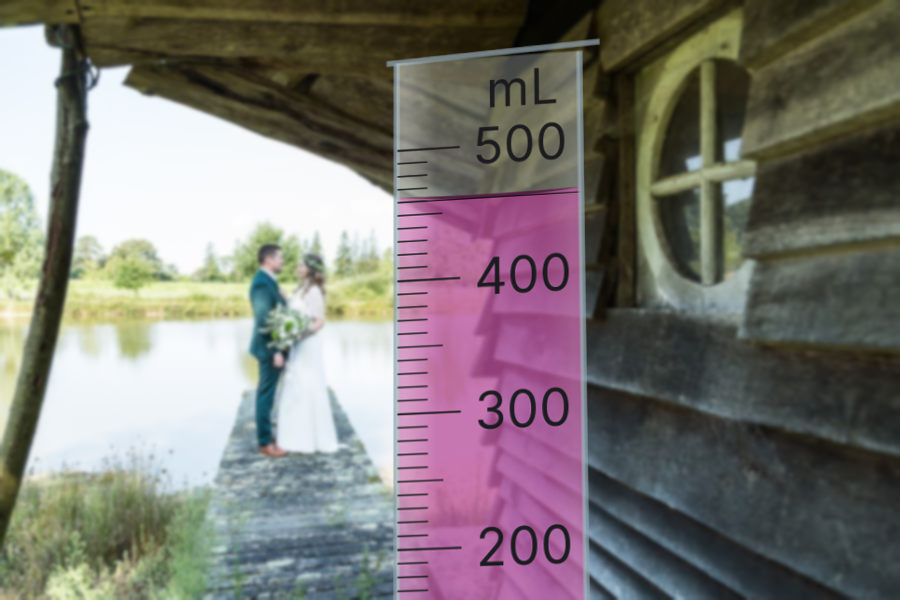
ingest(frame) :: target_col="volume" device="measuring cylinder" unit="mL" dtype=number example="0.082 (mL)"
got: 460 (mL)
